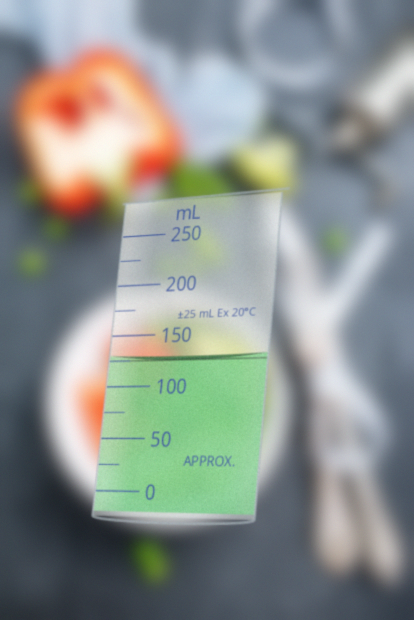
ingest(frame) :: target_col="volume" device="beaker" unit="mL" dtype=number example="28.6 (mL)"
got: 125 (mL)
